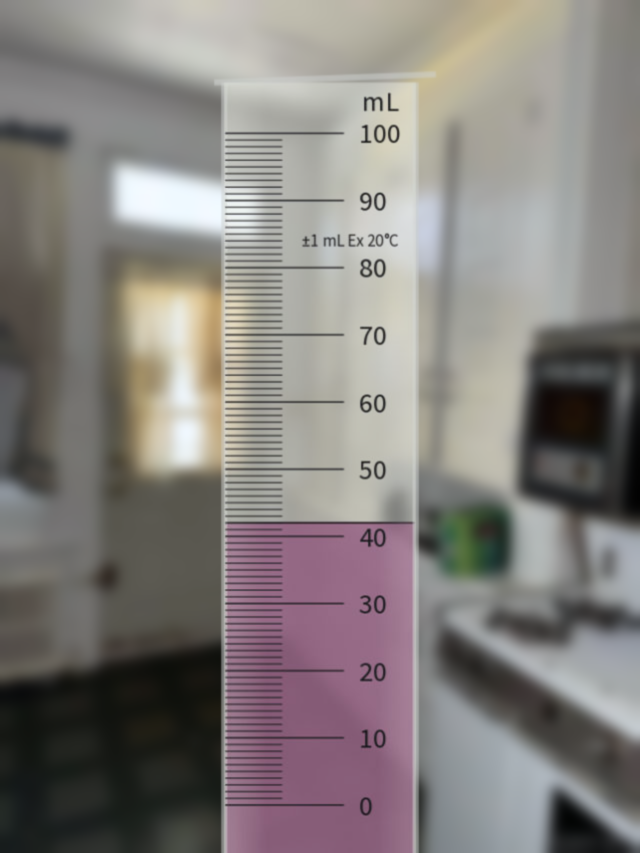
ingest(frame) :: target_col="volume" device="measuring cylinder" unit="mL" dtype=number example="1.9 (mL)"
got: 42 (mL)
